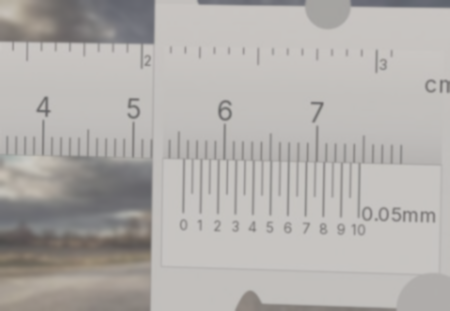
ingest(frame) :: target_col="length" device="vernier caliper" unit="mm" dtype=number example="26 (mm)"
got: 55.6 (mm)
